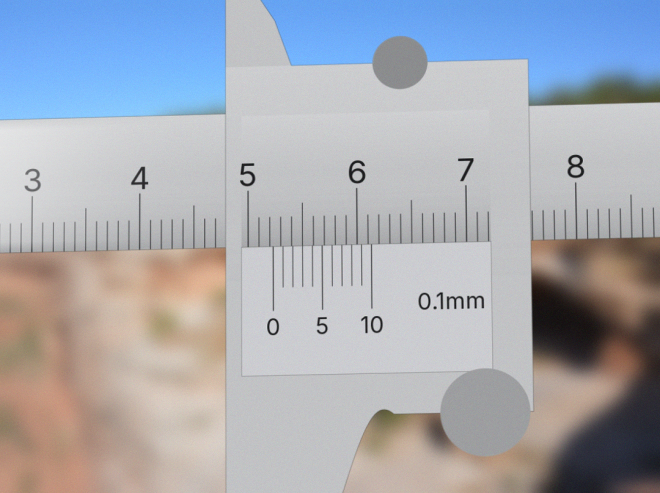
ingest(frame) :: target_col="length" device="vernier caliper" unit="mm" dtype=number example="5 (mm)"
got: 52.3 (mm)
